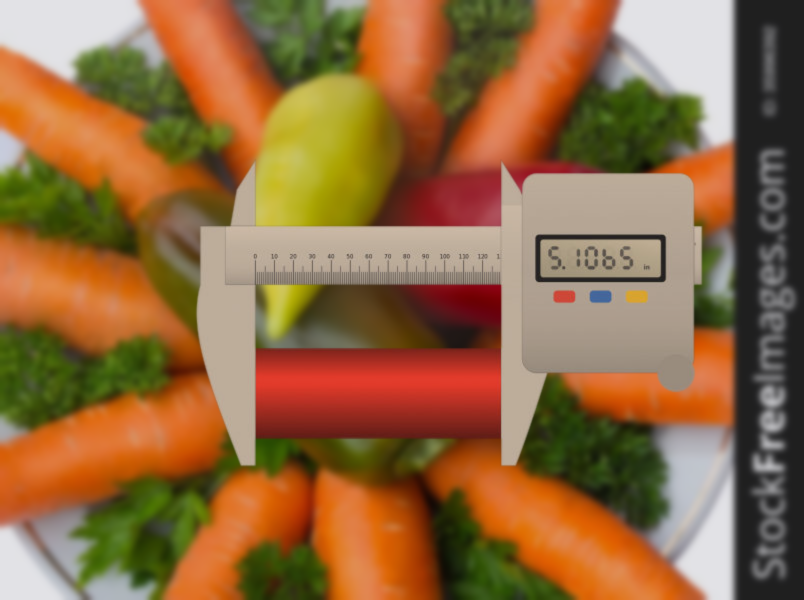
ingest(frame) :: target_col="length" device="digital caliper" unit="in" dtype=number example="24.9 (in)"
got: 5.1065 (in)
